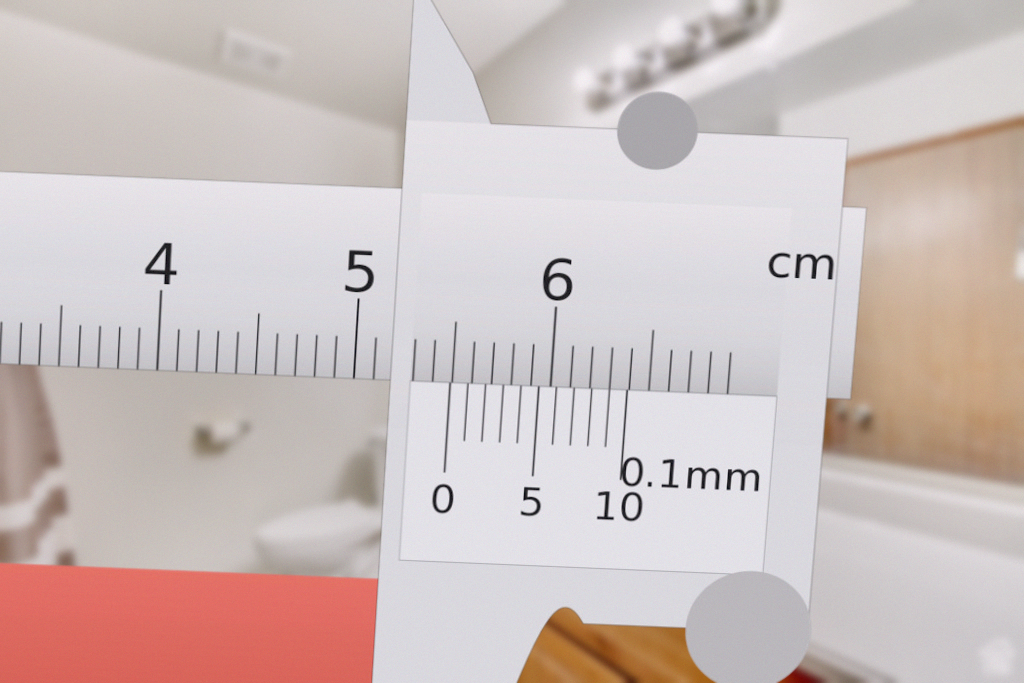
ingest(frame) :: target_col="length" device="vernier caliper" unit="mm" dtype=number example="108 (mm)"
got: 54.9 (mm)
